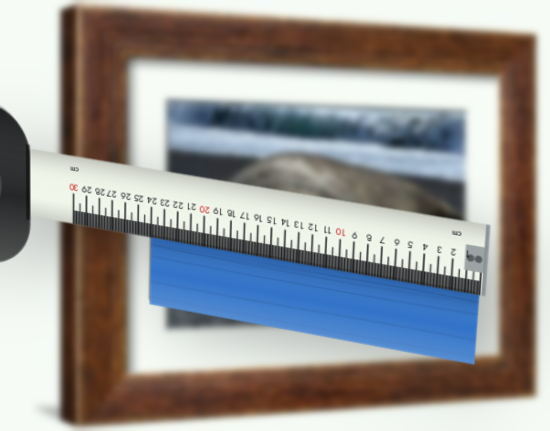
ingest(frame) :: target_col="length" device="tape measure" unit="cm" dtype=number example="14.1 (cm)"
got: 24 (cm)
